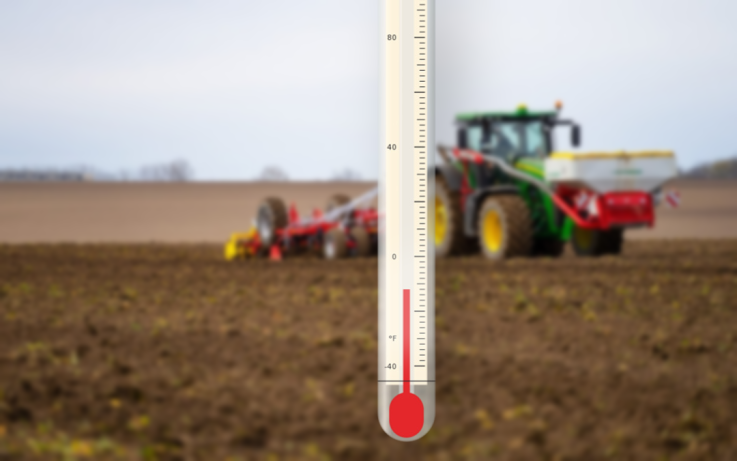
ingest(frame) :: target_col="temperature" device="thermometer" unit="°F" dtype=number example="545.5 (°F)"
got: -12 (°F)
